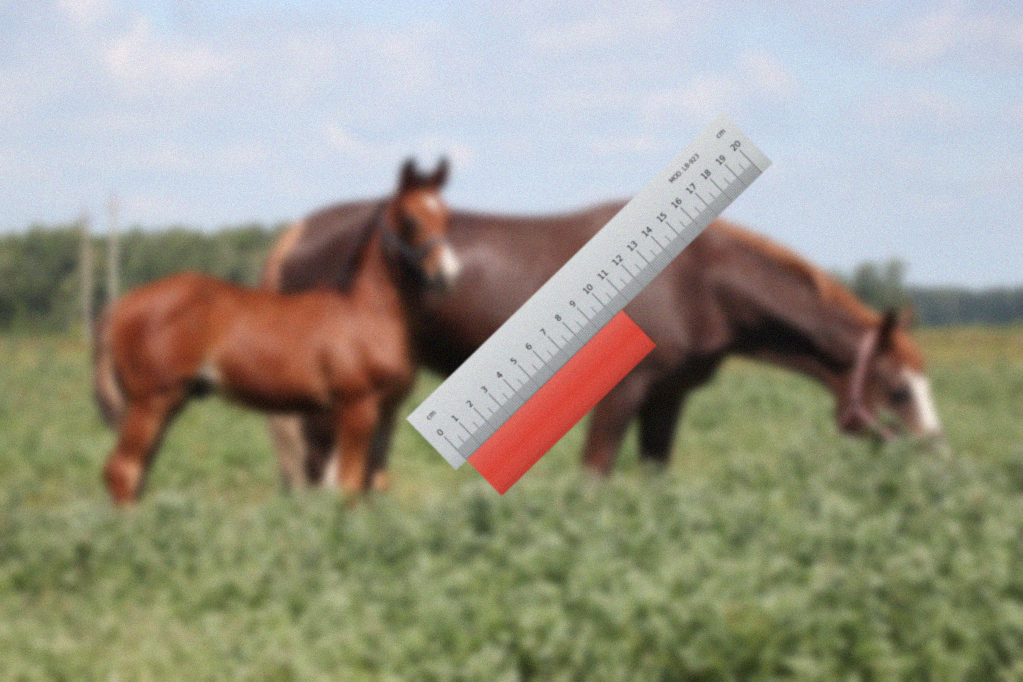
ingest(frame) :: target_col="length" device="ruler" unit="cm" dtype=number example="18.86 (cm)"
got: 10.5 (cm)
